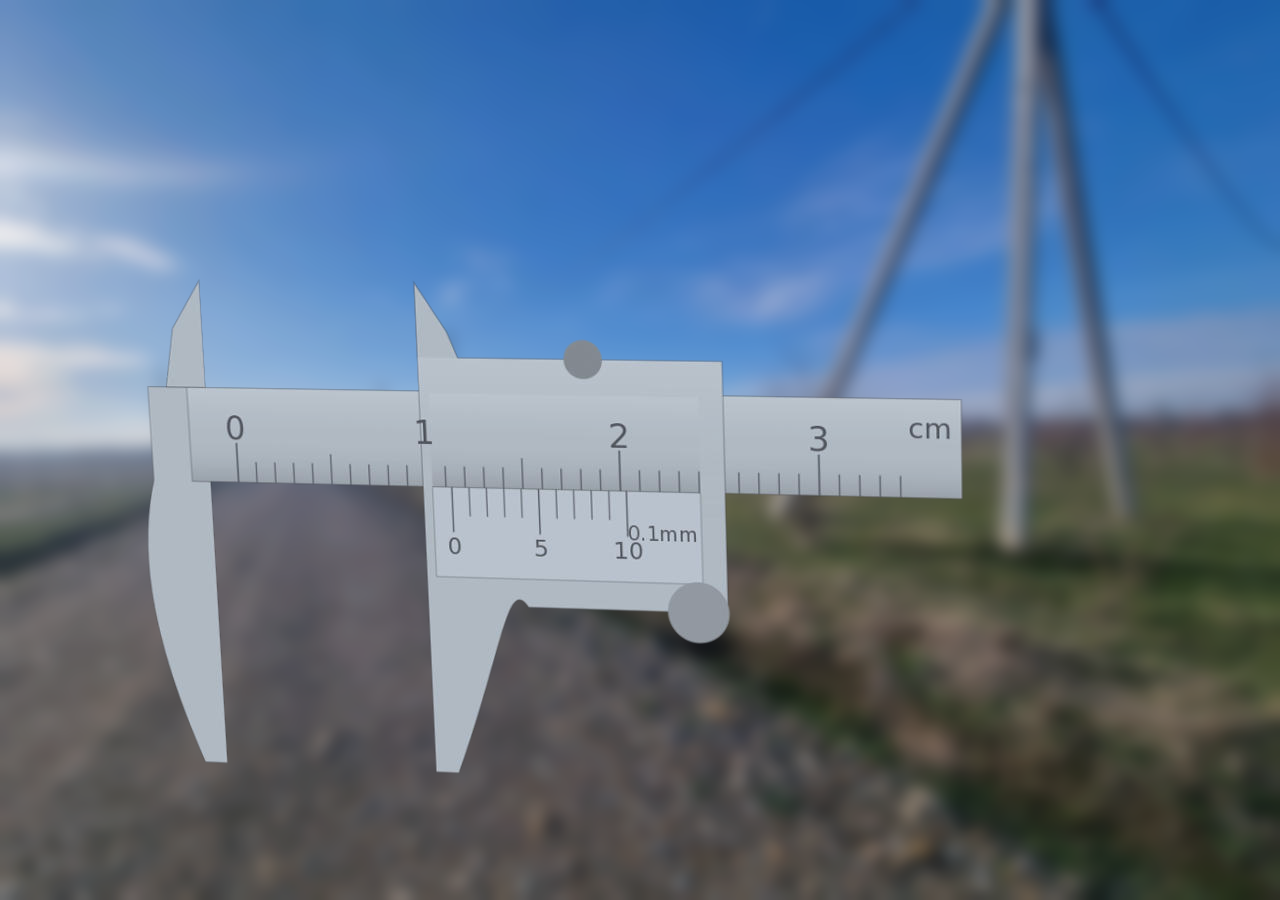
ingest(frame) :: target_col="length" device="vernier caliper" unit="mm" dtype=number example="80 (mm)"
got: 11.3 (mm)
